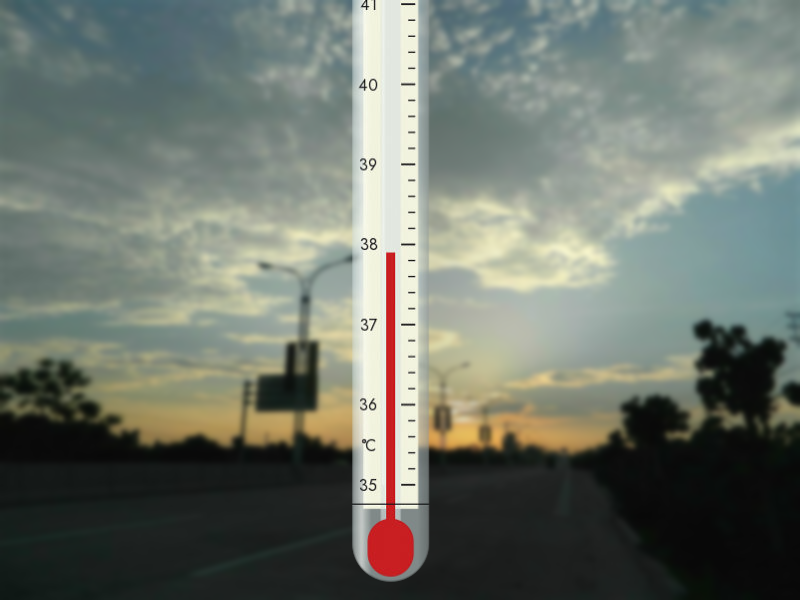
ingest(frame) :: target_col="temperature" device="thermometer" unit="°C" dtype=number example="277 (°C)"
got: 37.9 (°C)
